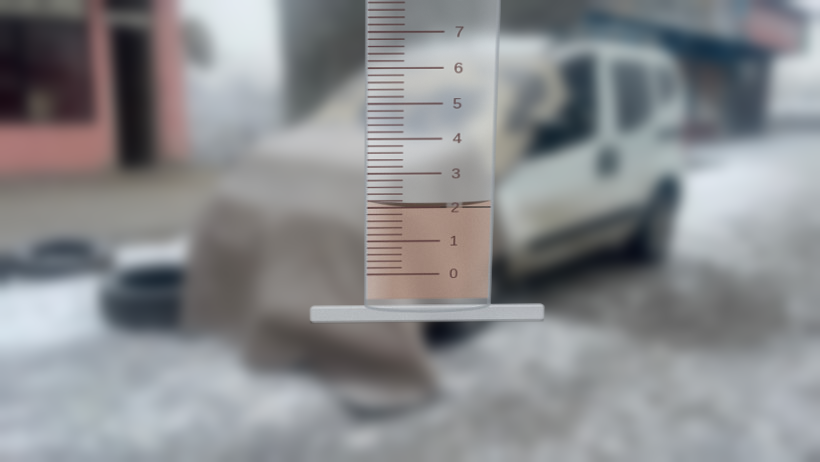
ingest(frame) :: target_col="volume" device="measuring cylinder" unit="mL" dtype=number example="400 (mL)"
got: 2 (mL)
